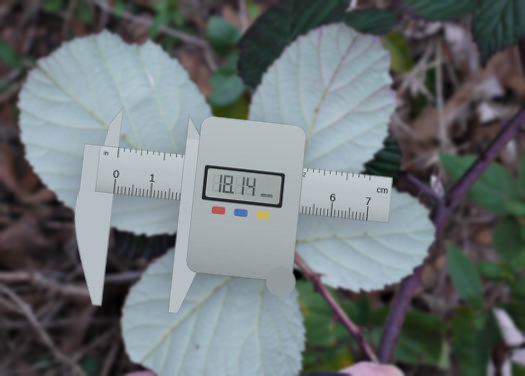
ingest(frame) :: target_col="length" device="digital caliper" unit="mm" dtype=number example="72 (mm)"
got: 18.14 (mm)
